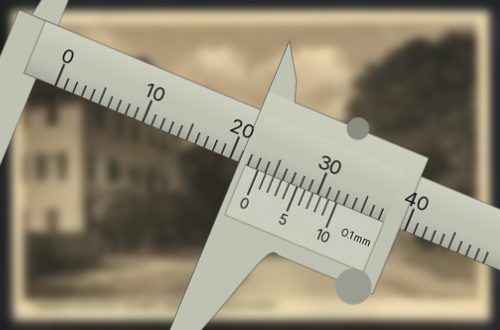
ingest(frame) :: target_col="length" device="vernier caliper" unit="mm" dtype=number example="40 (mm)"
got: 23.2 (mm)
